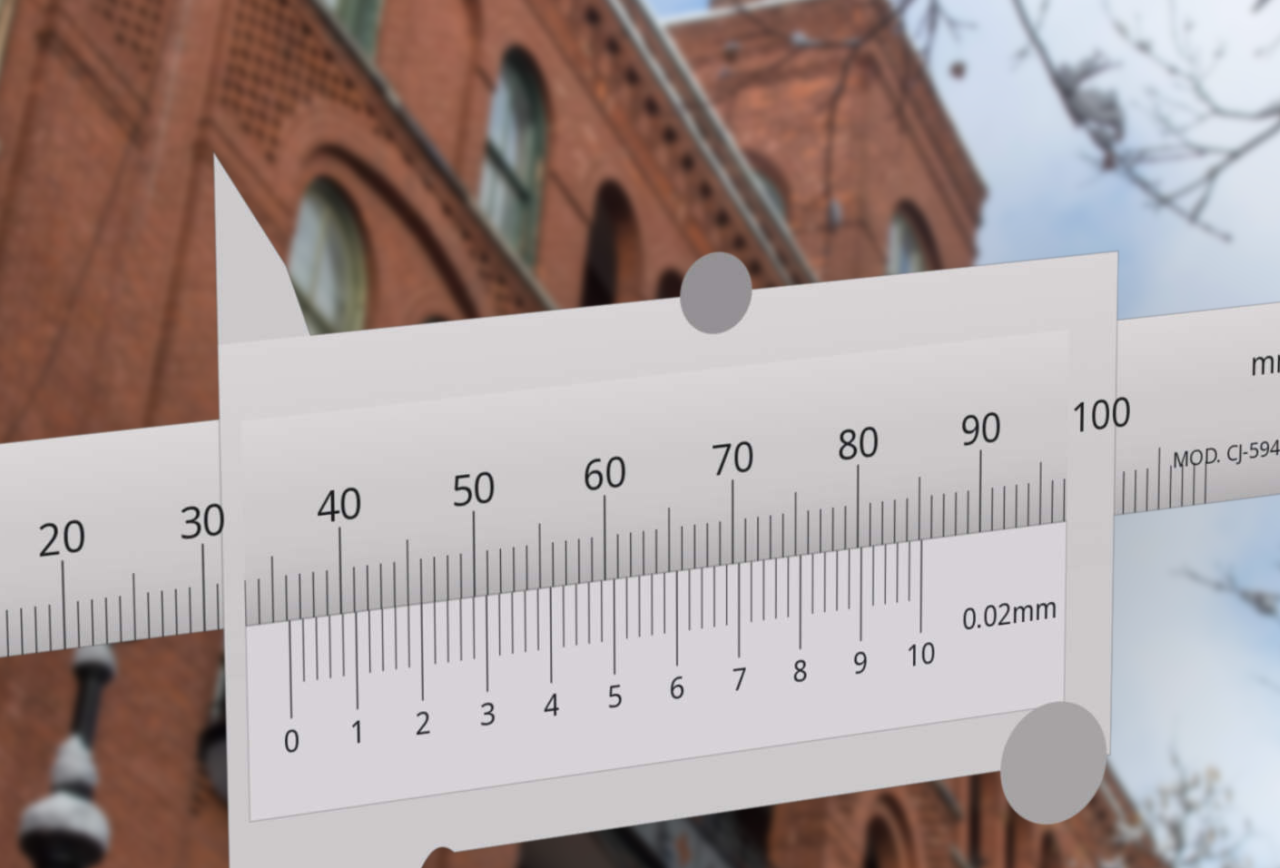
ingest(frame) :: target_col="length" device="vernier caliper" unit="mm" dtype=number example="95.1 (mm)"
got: 36.2 (mm)
